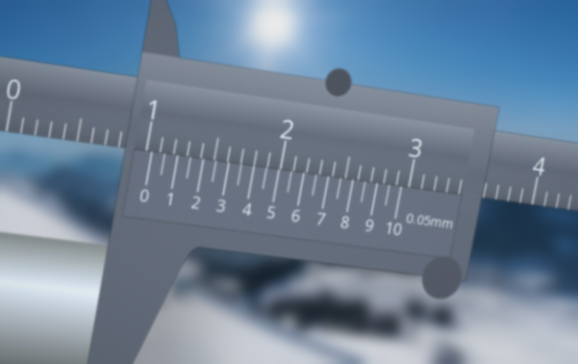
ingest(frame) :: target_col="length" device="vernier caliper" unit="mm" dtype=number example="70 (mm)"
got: 10.4 (mm)
